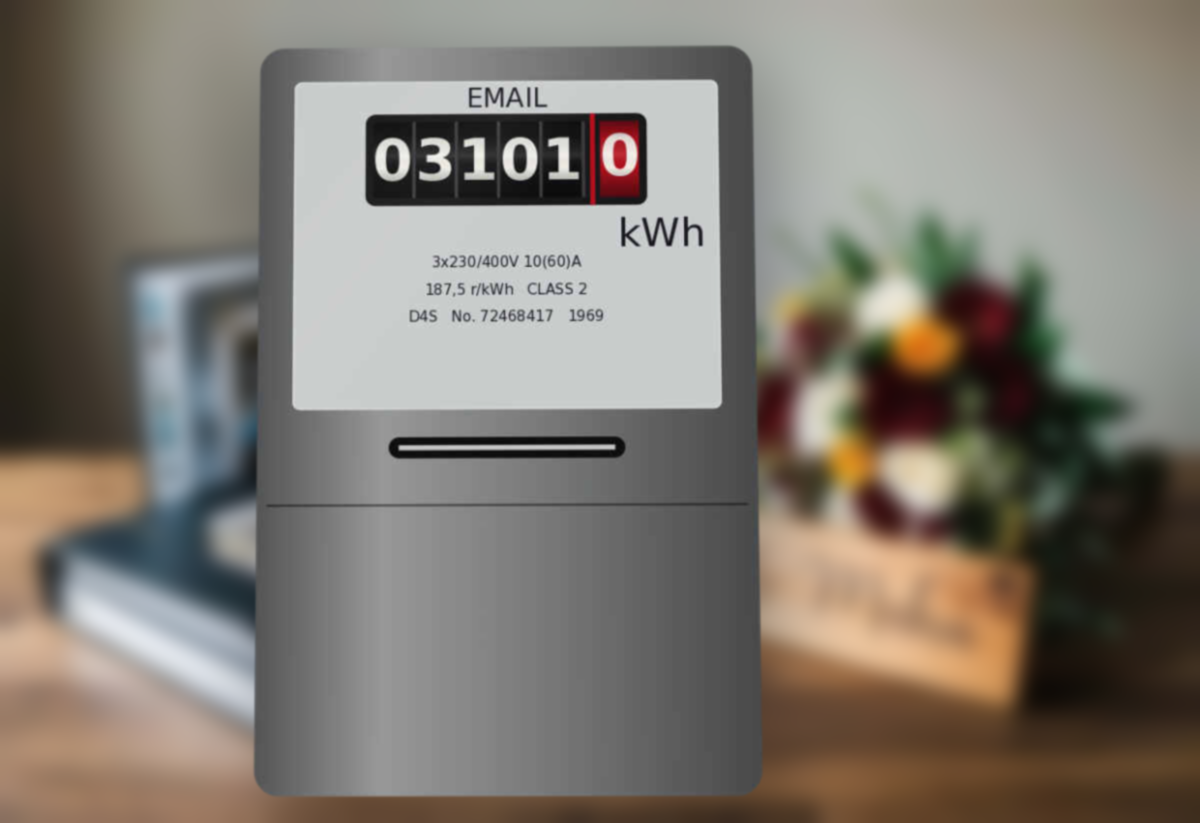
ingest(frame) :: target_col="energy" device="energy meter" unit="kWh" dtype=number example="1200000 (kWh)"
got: 3101.0 (kWh)
